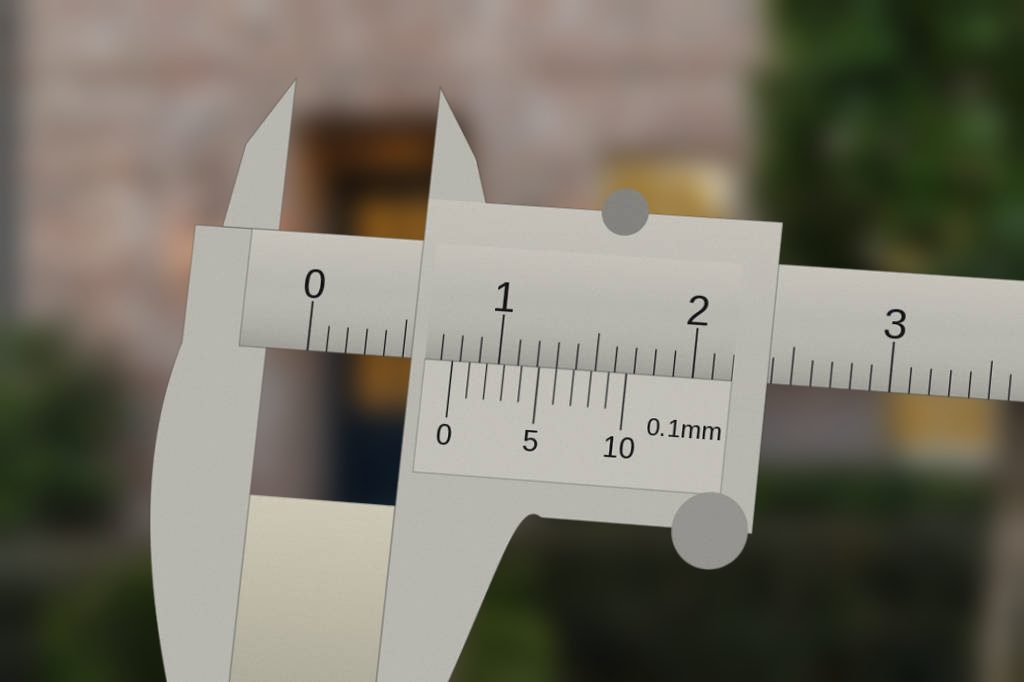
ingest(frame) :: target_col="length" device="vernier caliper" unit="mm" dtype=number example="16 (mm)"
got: 7.6 (mm)
